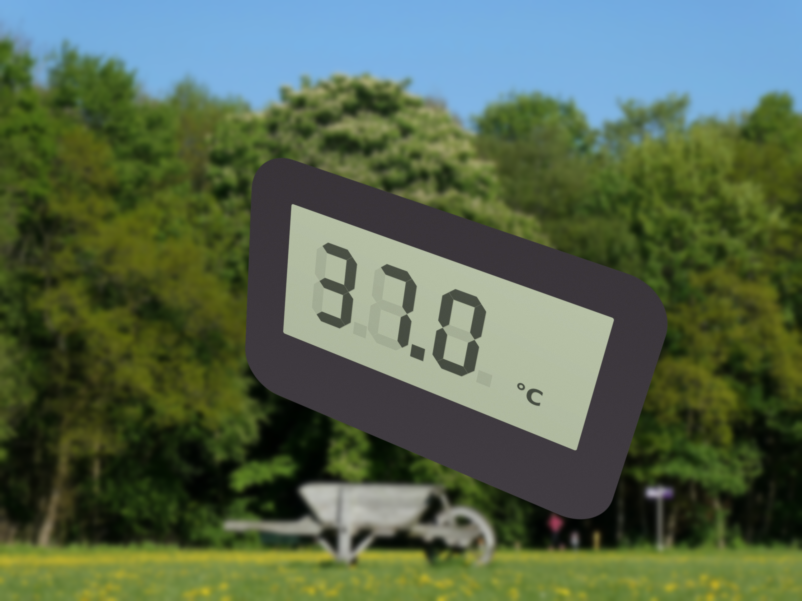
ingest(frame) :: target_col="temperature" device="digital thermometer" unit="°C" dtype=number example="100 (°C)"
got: 37.0 (°C)
